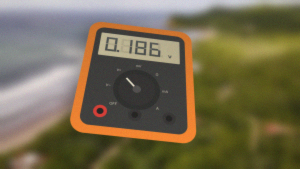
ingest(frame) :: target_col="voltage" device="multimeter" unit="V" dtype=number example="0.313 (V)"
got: 0.186 (V)
